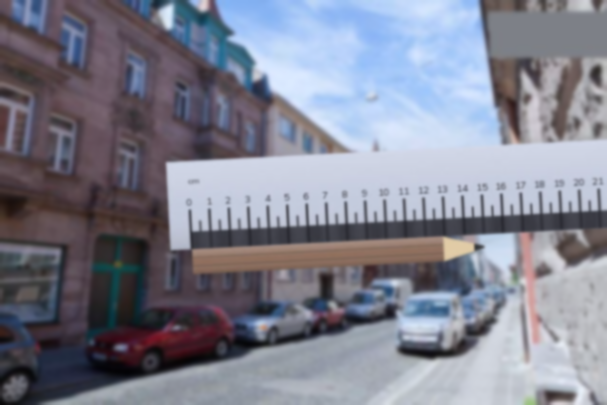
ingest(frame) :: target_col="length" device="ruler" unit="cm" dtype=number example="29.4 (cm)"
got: 15 (cm)
